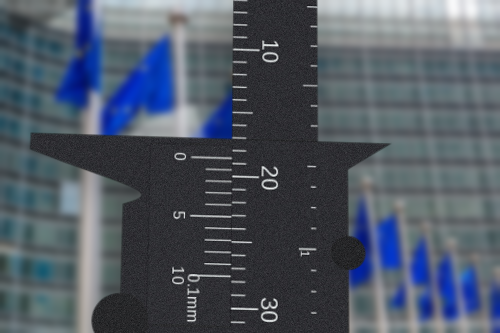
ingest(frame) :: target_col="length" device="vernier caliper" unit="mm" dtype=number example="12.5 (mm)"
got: 18.6 (mm)
